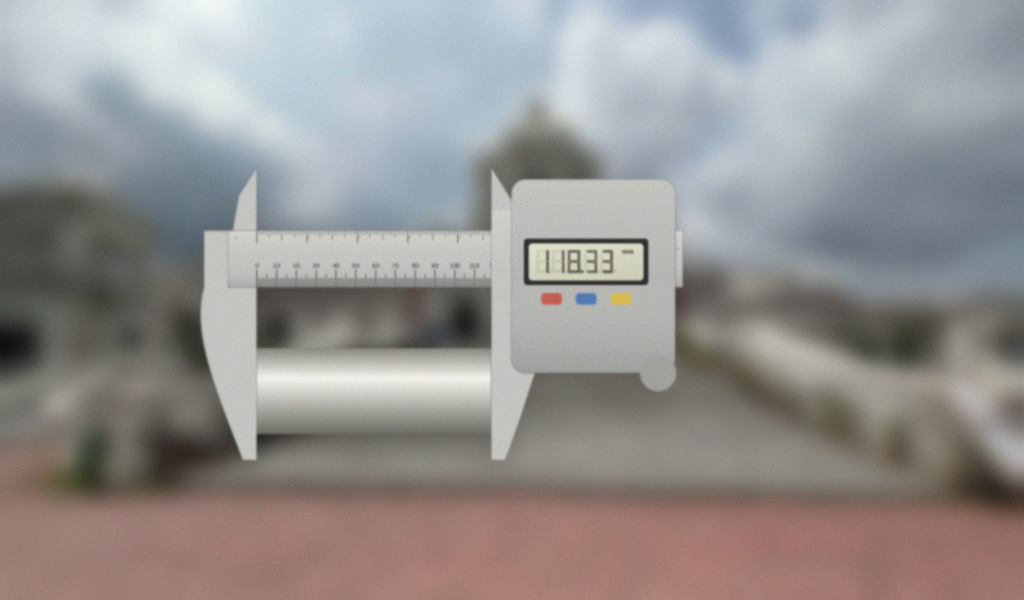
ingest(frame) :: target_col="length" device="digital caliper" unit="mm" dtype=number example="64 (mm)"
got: 118.33 (mm)
